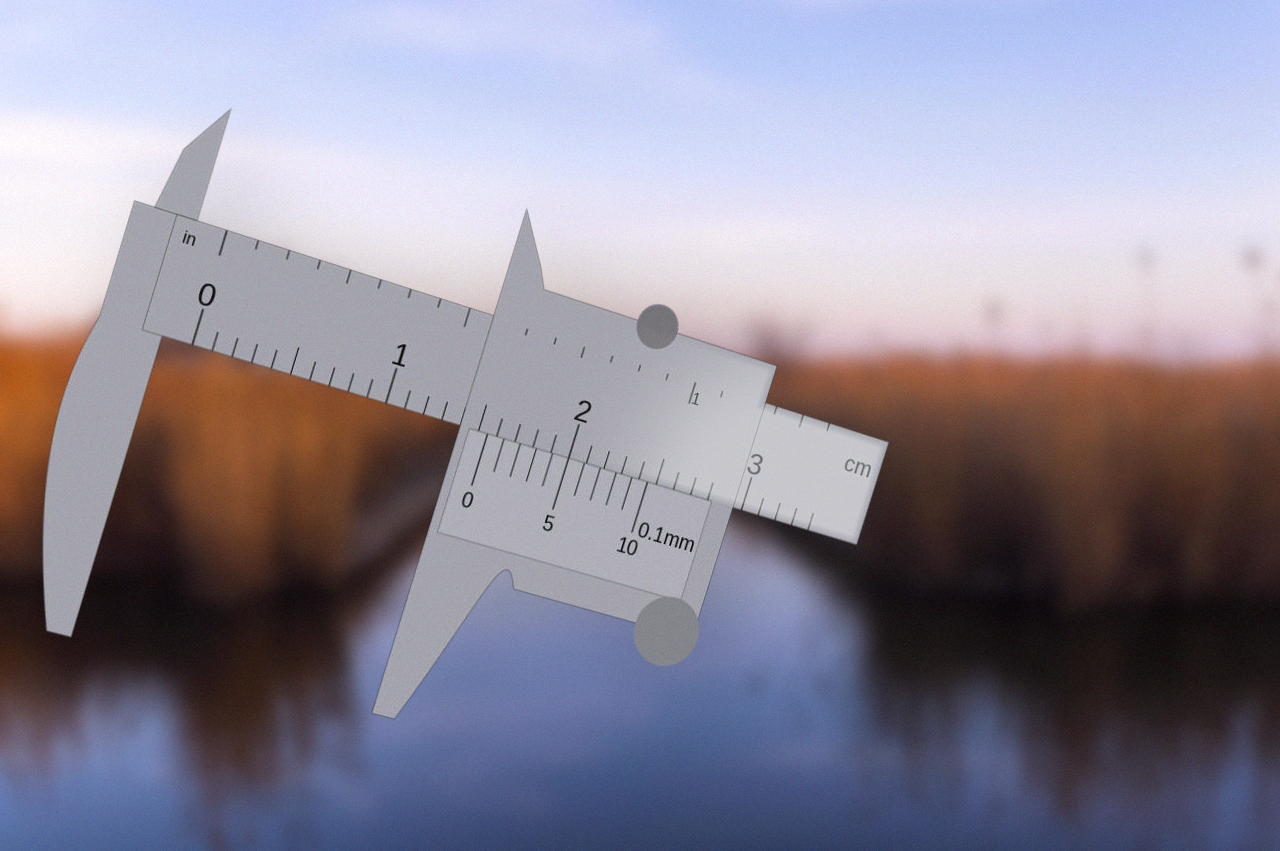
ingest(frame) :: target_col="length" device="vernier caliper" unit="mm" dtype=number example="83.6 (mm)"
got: 15.5 (mm)
